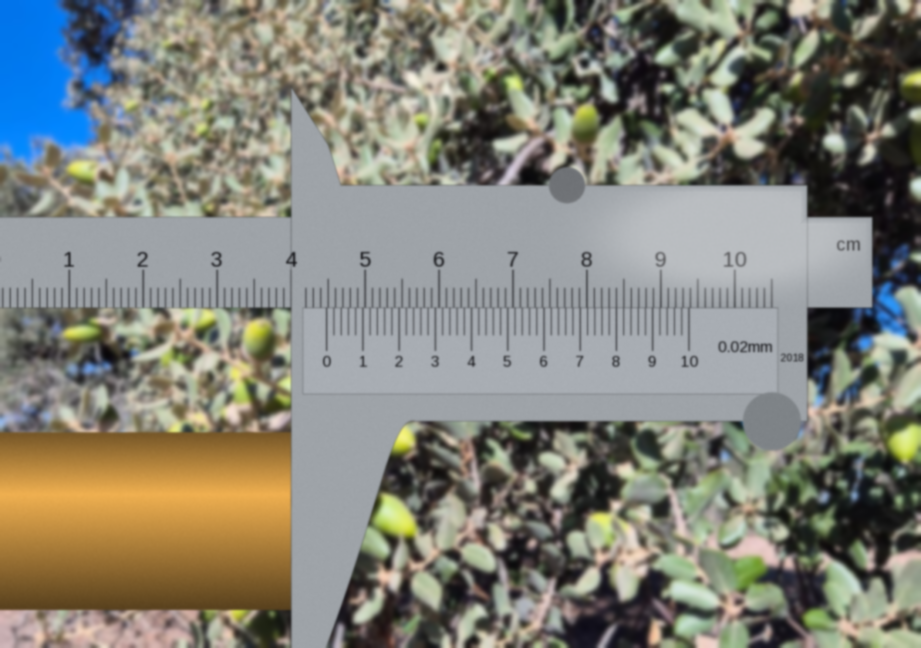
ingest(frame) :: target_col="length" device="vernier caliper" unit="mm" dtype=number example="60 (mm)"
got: 44.8 (mm)
